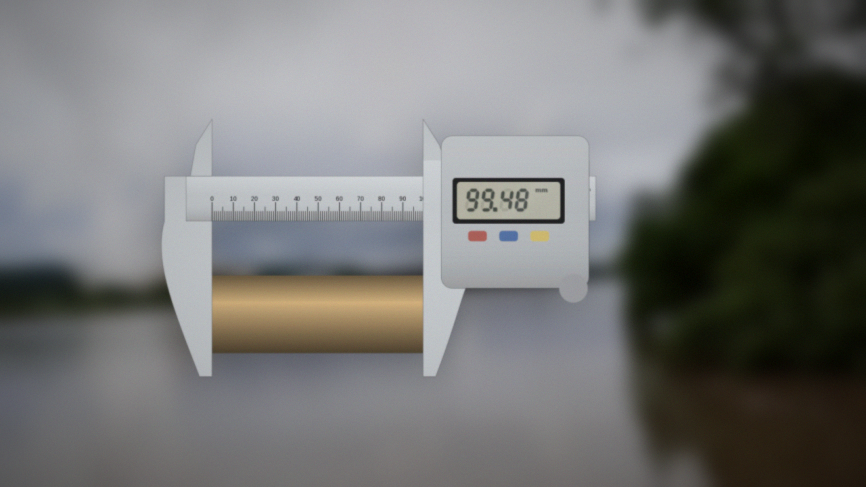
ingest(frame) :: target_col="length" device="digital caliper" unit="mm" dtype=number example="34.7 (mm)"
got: 99.48 (mm)
